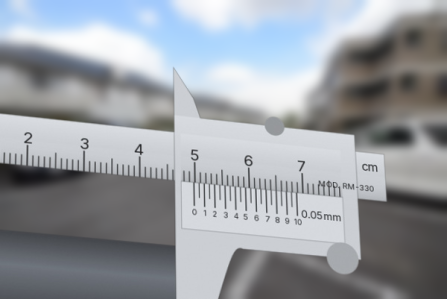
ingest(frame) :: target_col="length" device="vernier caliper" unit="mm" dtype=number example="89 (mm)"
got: 49.8 (mm)
